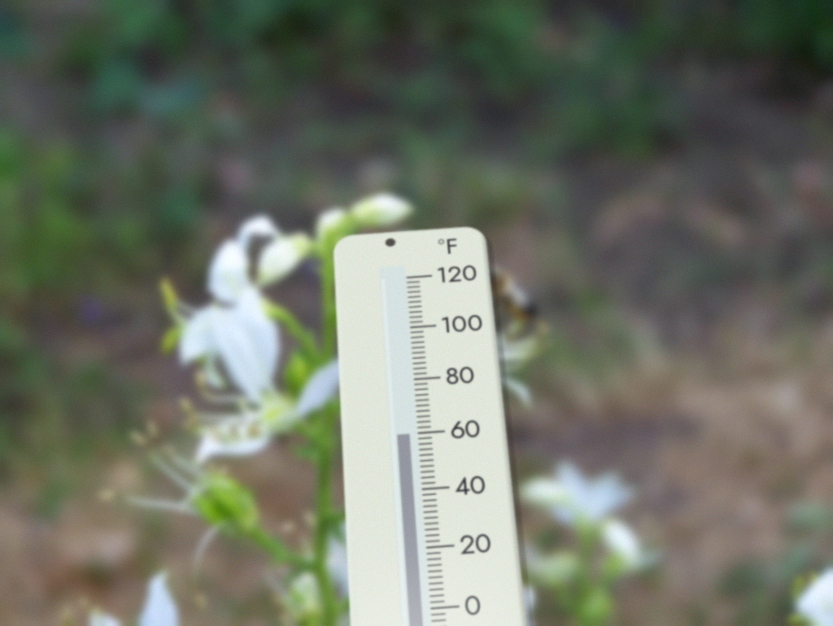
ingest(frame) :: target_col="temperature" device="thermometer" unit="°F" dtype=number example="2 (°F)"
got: 60 (°F)
